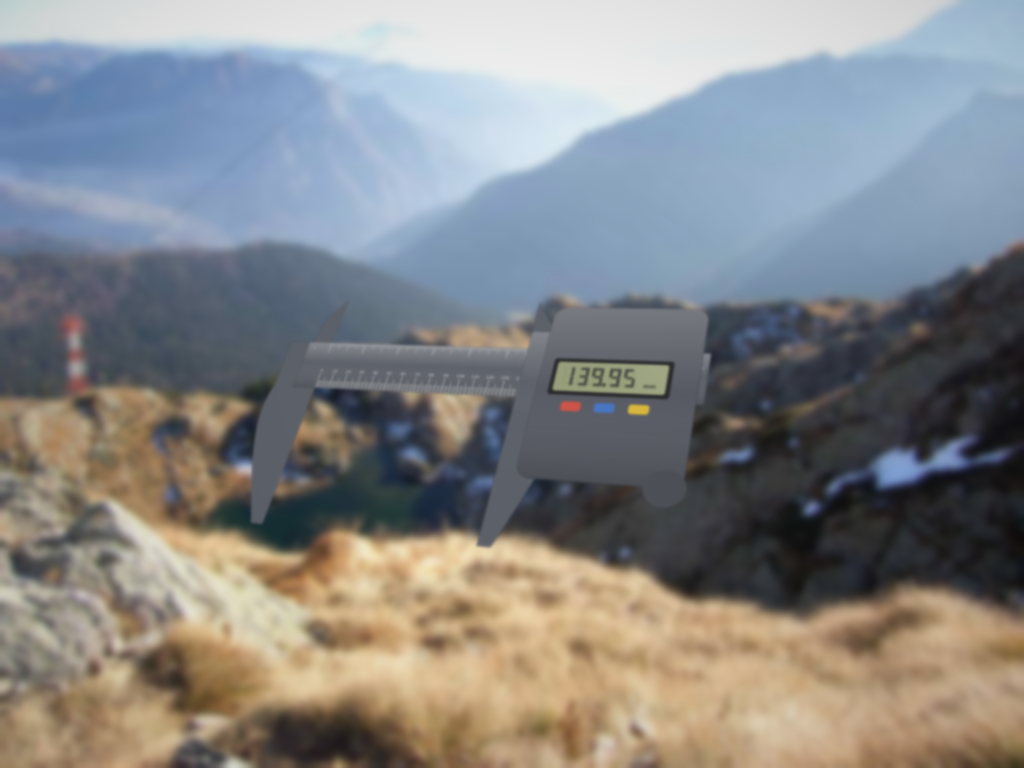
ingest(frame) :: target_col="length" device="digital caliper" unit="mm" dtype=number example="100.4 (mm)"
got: 139.95 (mm)
